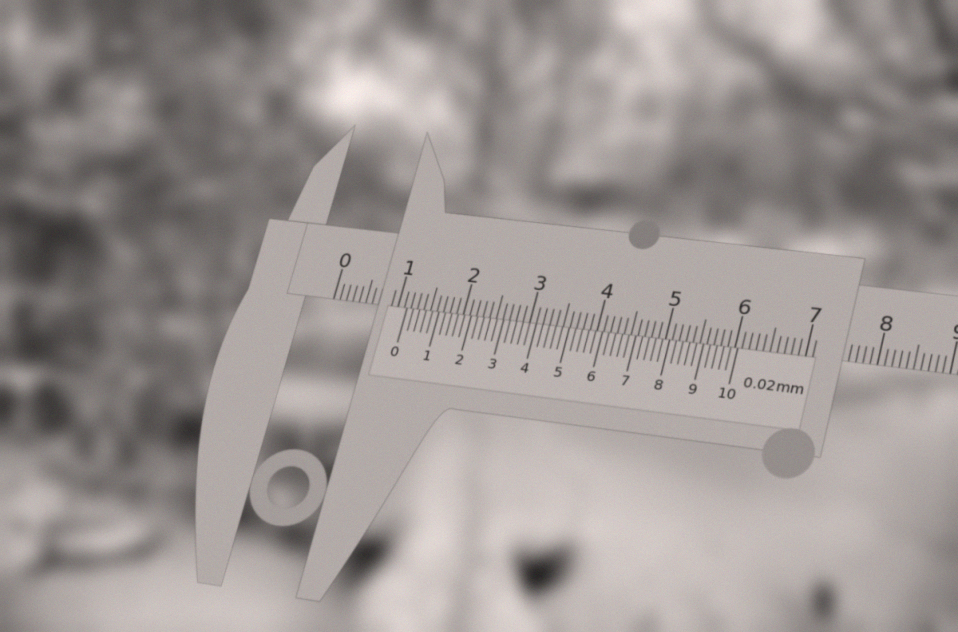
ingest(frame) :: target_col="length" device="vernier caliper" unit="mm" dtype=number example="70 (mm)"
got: 11.4 (mm)
